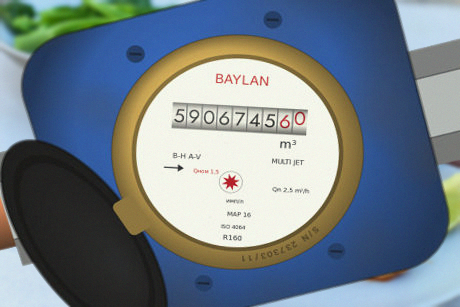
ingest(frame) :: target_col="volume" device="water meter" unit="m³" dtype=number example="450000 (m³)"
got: 5906745.60 (m³)
